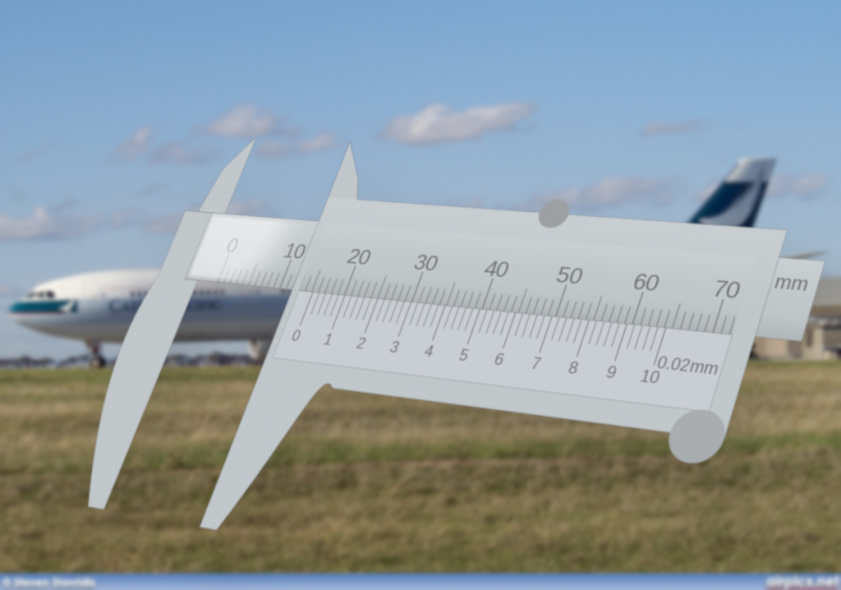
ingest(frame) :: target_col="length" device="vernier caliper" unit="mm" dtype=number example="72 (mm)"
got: 15.2 (mm)
